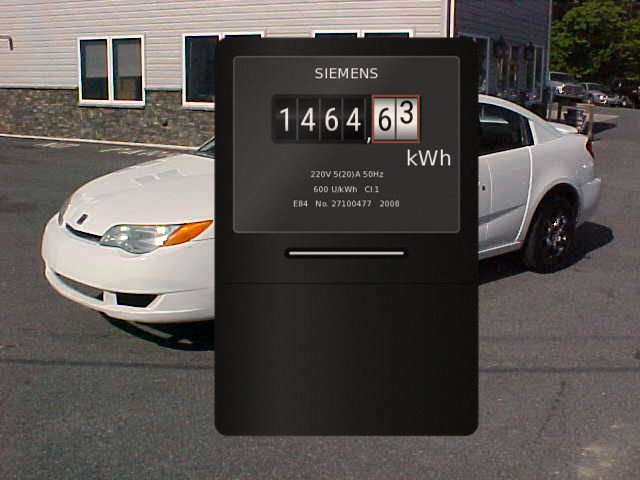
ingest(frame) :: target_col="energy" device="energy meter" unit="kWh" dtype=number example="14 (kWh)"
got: 1464.63 (kWh)
